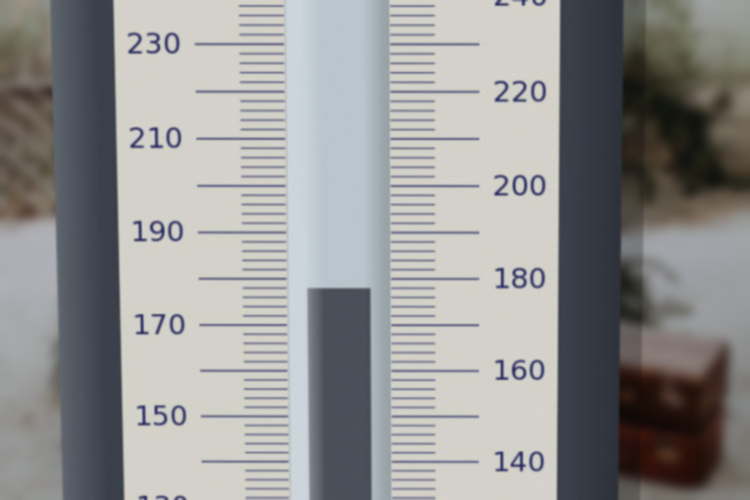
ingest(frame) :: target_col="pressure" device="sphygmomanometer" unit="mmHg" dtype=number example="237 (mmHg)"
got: 178 (mmHg)
